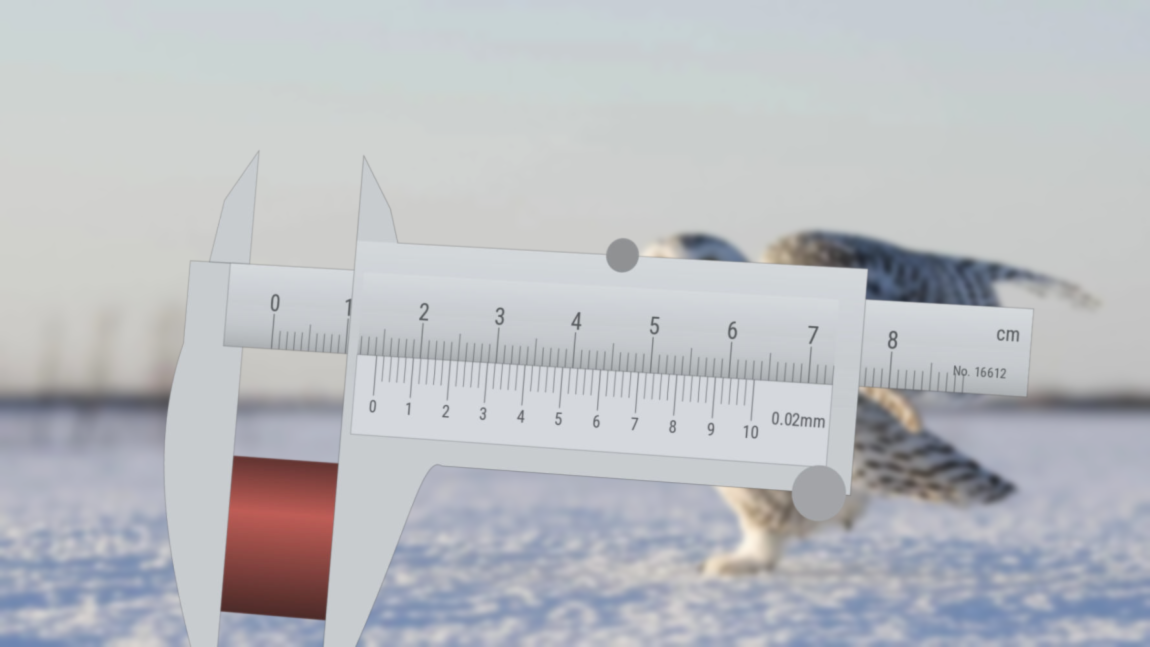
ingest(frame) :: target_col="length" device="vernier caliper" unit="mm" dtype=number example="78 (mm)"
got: 14.2 (mm)
